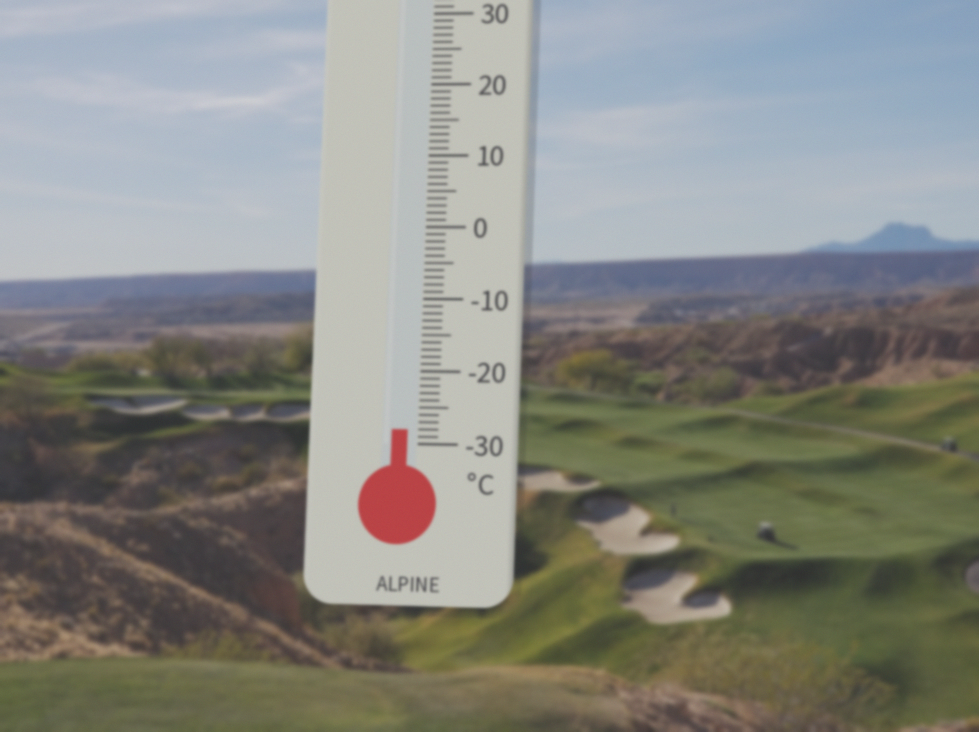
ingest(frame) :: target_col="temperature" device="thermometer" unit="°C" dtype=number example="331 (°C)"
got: -28 (°C)
